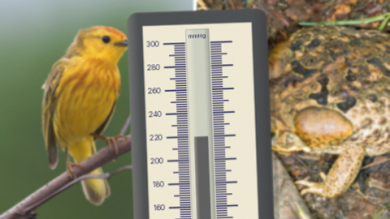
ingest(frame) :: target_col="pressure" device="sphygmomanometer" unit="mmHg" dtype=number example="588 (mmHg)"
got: 220 (mmHg)
